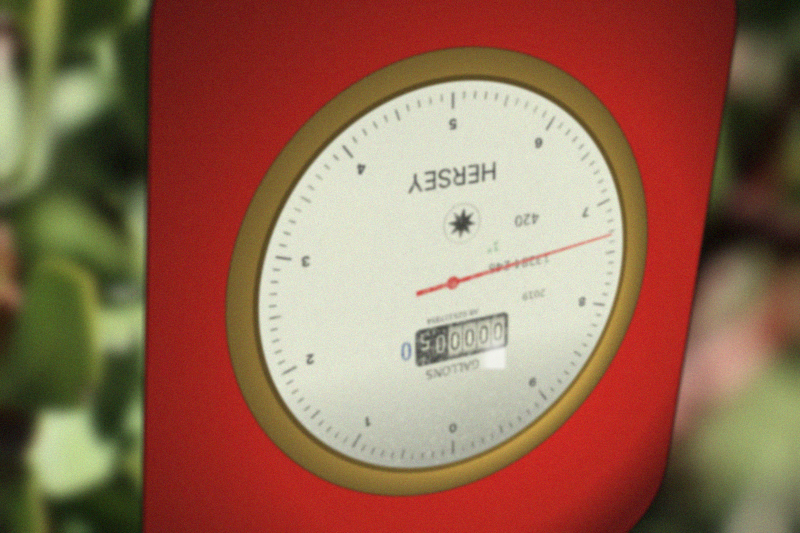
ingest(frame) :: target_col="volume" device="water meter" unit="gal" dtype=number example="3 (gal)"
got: 47.3 (gal)
